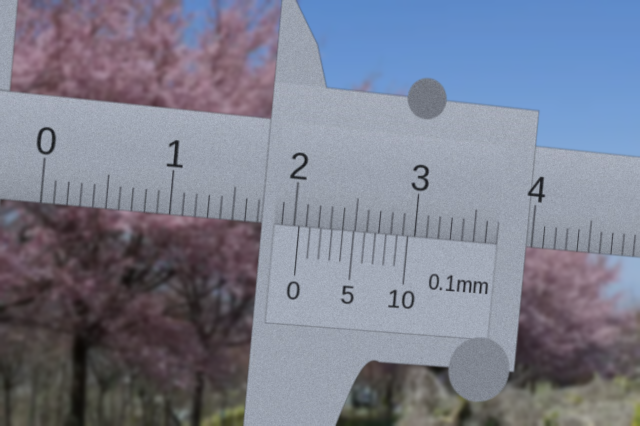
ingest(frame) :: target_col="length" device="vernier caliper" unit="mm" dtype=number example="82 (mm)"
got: 20.4 (mm)
